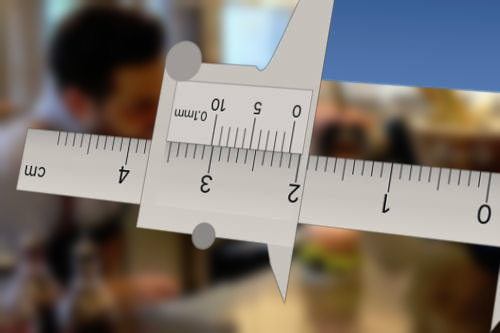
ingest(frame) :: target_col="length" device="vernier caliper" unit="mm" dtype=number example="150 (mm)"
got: 21.2 (mm)
